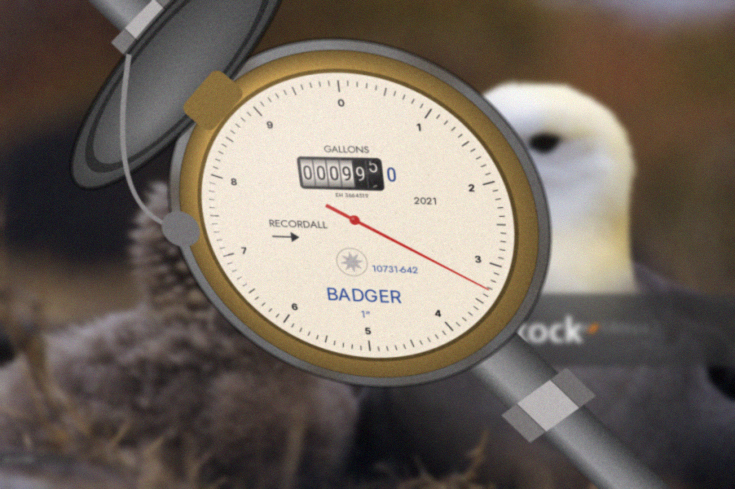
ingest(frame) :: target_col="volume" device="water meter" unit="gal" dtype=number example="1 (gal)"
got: 9953.3 (gal)
